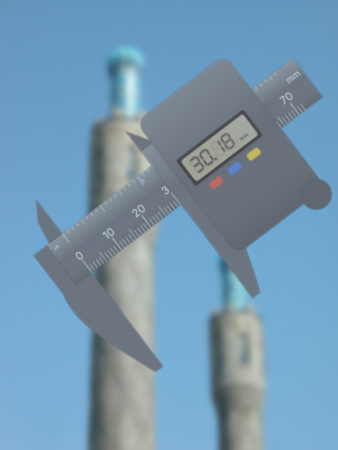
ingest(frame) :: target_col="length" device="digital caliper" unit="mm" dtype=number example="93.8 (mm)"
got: 30.18 (mm)
